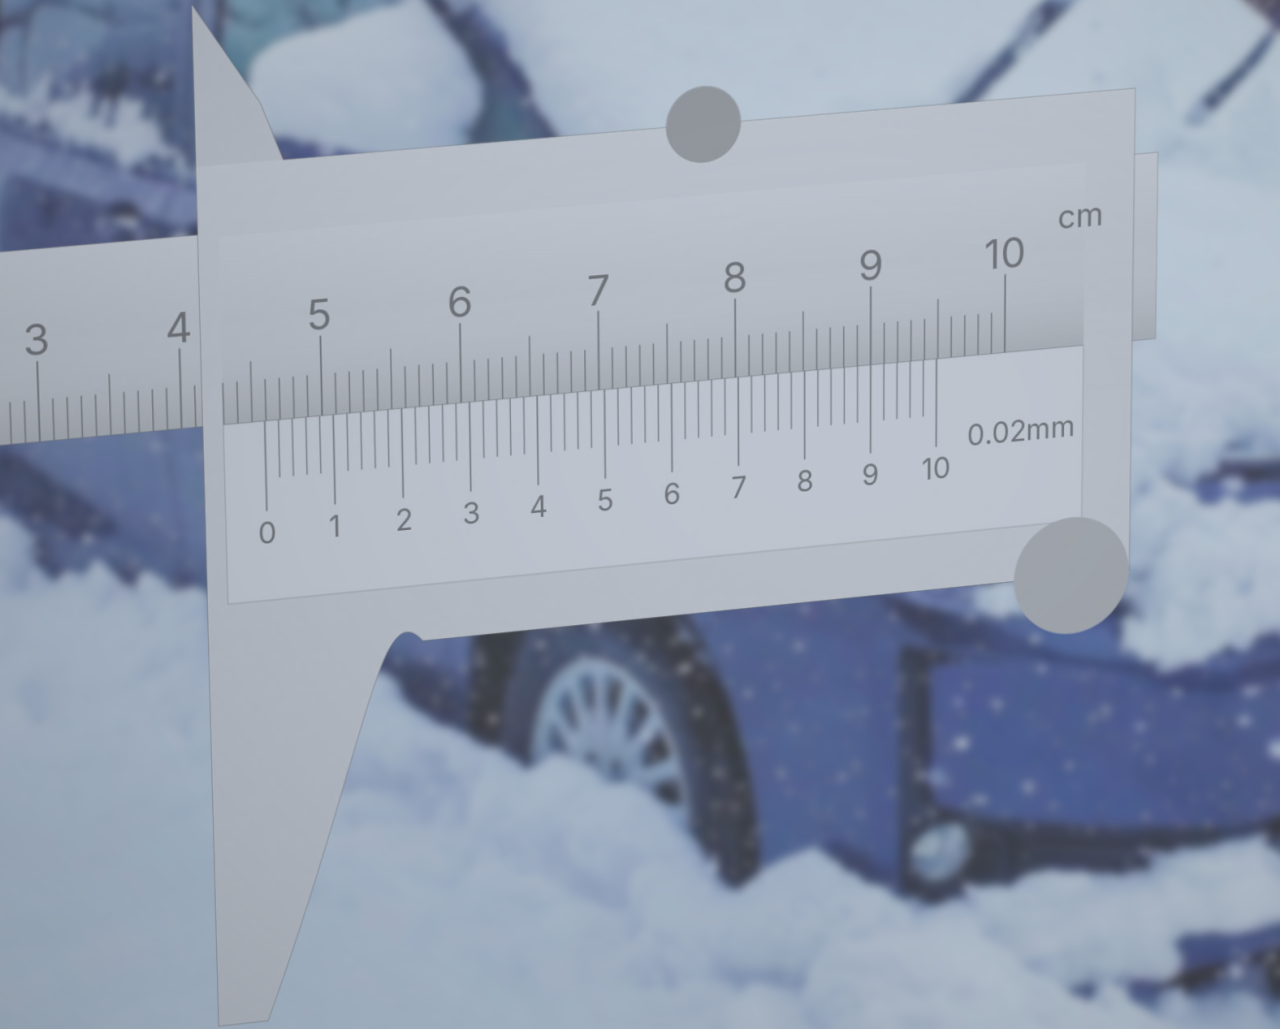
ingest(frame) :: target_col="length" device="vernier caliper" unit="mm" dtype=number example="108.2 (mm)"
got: 45.9 (mm)
